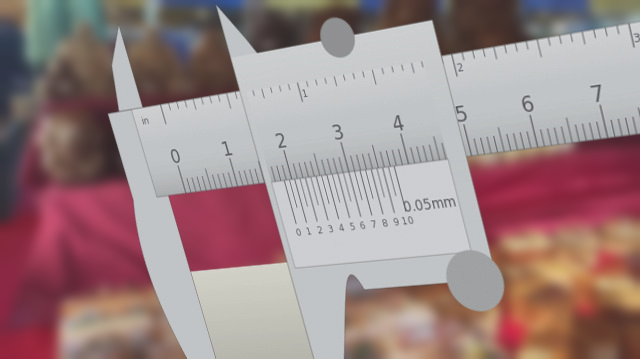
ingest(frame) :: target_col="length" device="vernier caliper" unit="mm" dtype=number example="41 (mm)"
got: 18.6 (mm)
